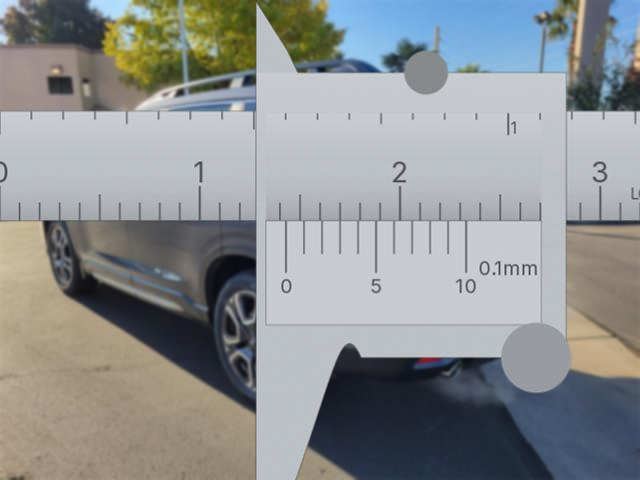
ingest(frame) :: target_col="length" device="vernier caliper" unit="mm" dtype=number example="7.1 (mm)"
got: 14.3 (mm)
